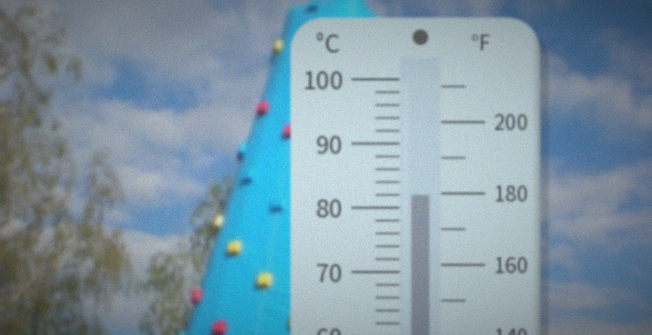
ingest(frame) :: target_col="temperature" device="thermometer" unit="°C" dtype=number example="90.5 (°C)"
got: 82 (°C)
